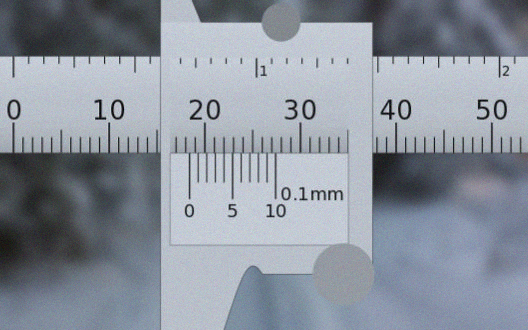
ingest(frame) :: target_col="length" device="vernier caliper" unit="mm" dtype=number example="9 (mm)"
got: 18.4 (mm)
